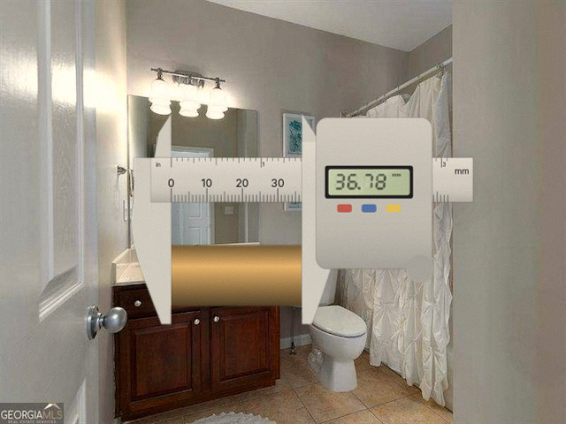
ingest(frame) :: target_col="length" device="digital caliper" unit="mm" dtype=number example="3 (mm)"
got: 36.78 (mm)
